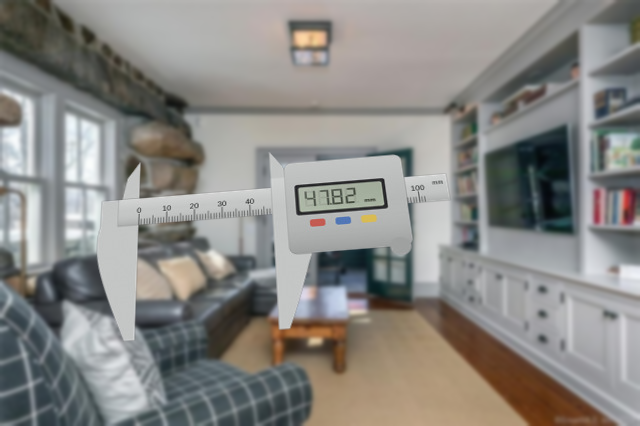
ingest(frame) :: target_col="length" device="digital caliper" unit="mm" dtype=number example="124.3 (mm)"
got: 47.82 (mm)
